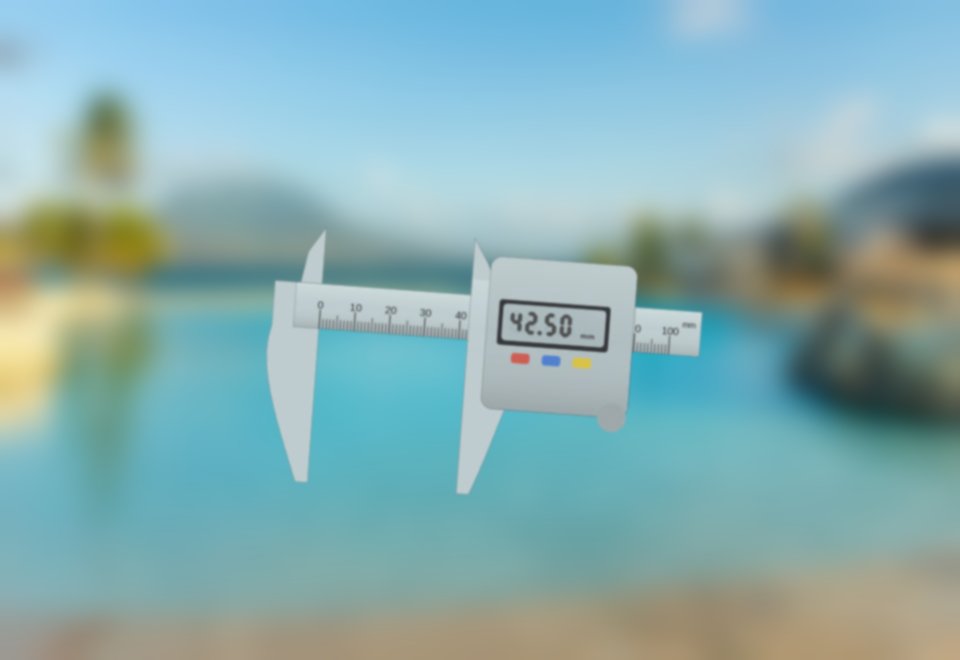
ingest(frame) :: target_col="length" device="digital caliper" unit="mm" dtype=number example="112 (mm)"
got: 42.50 (mm)
